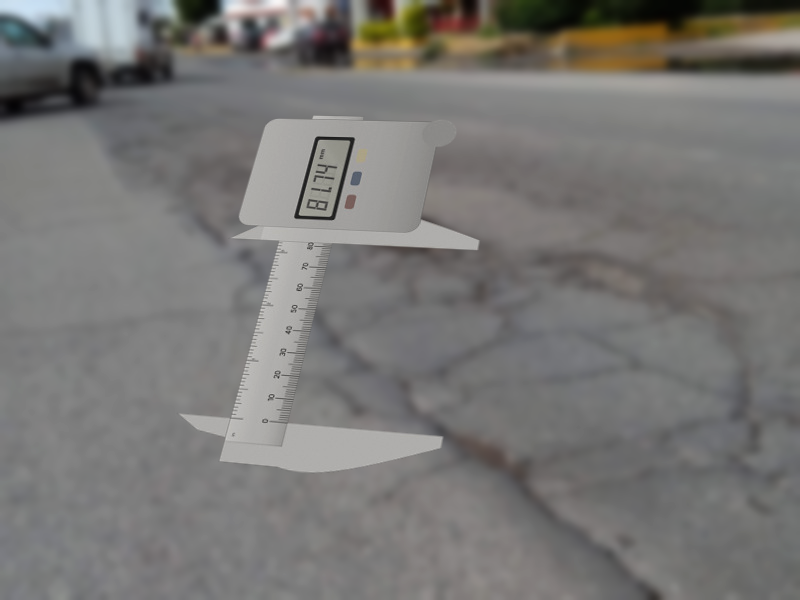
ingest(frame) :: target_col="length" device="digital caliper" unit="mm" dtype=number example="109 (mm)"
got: 81.74 (mm)
